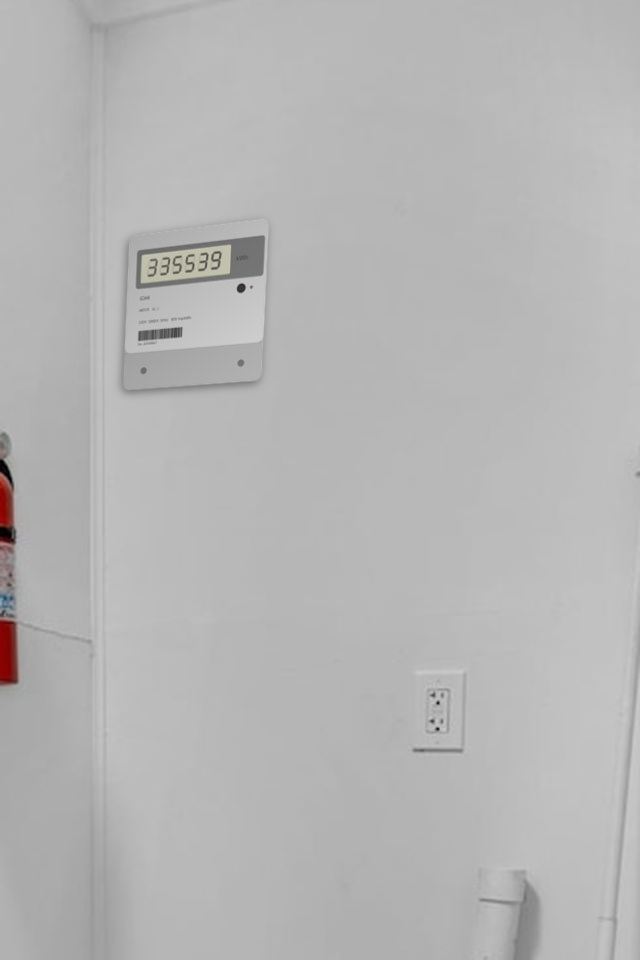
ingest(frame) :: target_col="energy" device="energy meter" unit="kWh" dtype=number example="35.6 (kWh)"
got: 335539 (kWh)
